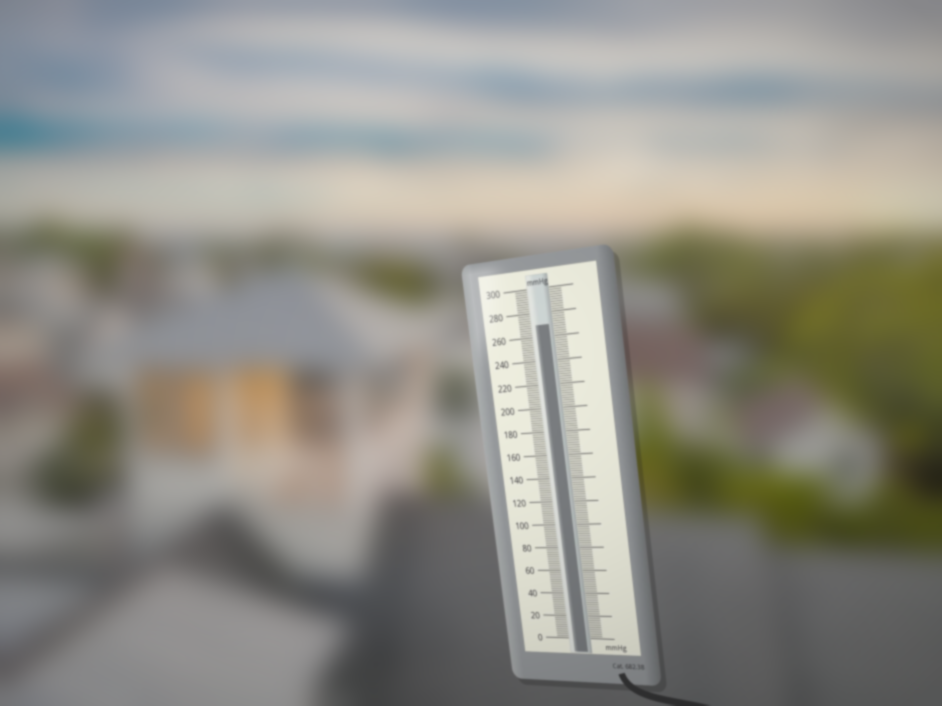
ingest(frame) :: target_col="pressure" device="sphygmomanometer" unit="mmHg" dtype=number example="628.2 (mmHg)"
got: 270 (mmHg)
